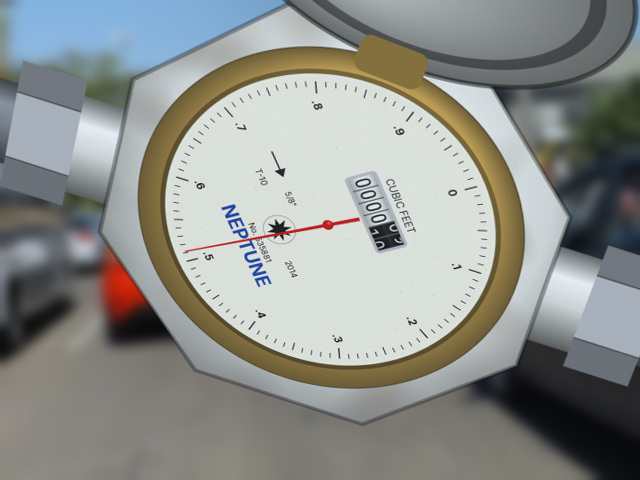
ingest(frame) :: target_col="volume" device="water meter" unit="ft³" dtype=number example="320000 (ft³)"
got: 9.51 (ft³)
